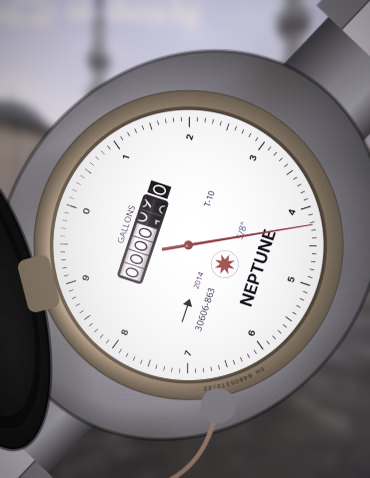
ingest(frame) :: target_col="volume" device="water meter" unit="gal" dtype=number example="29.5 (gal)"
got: 94.2 (gal)
